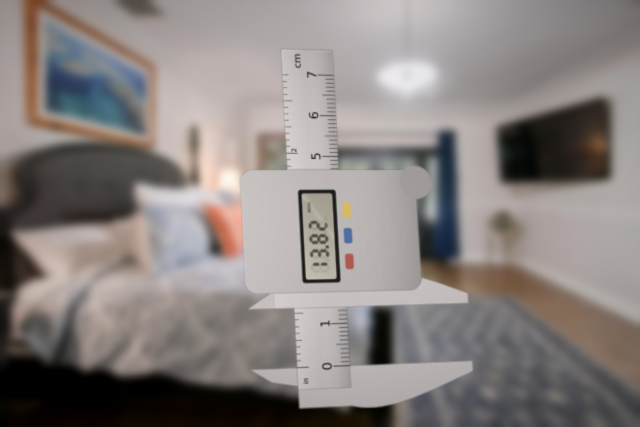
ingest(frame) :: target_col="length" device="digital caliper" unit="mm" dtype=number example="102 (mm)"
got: 13.82 (mm)
